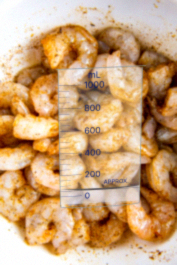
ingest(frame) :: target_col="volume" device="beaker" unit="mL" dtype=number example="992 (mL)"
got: 50 (mL)
